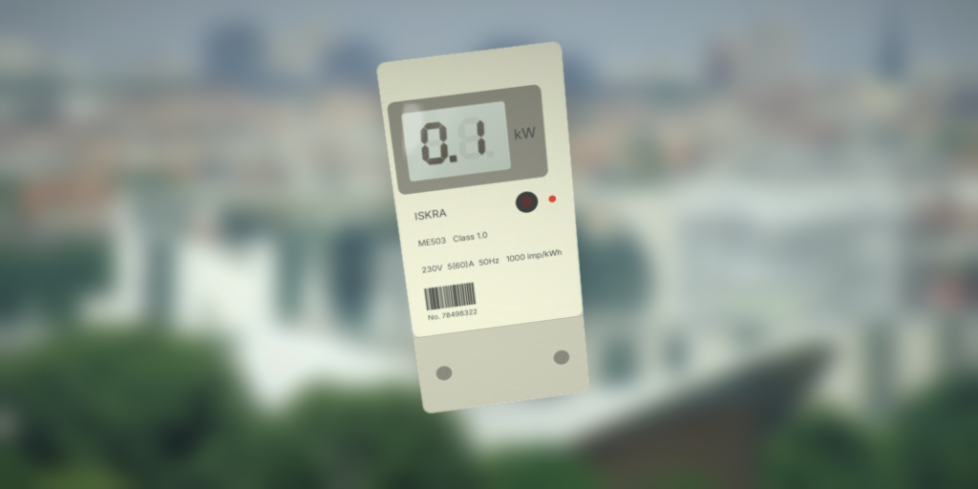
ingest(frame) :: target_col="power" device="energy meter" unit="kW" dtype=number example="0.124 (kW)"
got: 0.1 (kW)
